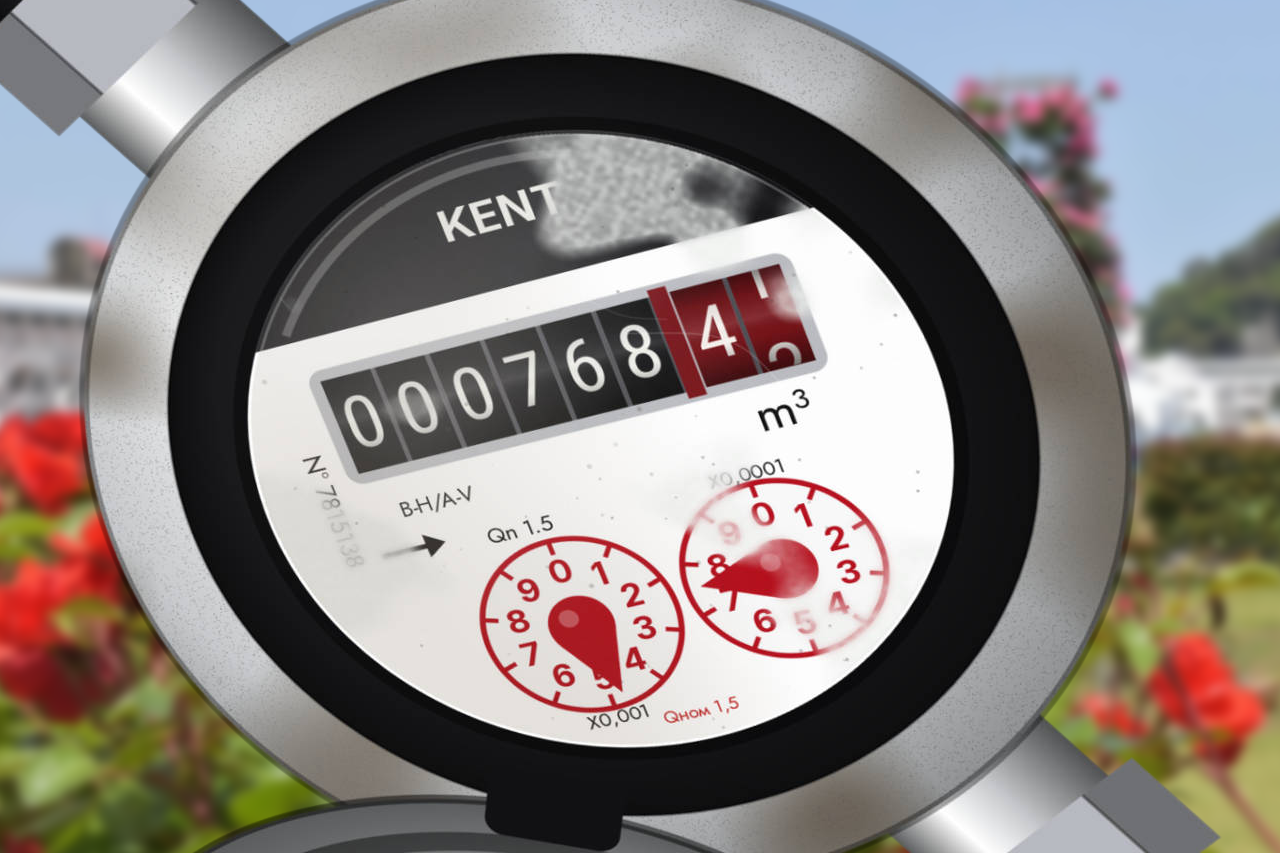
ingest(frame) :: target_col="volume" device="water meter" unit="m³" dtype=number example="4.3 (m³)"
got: 768.4147 (m³)
